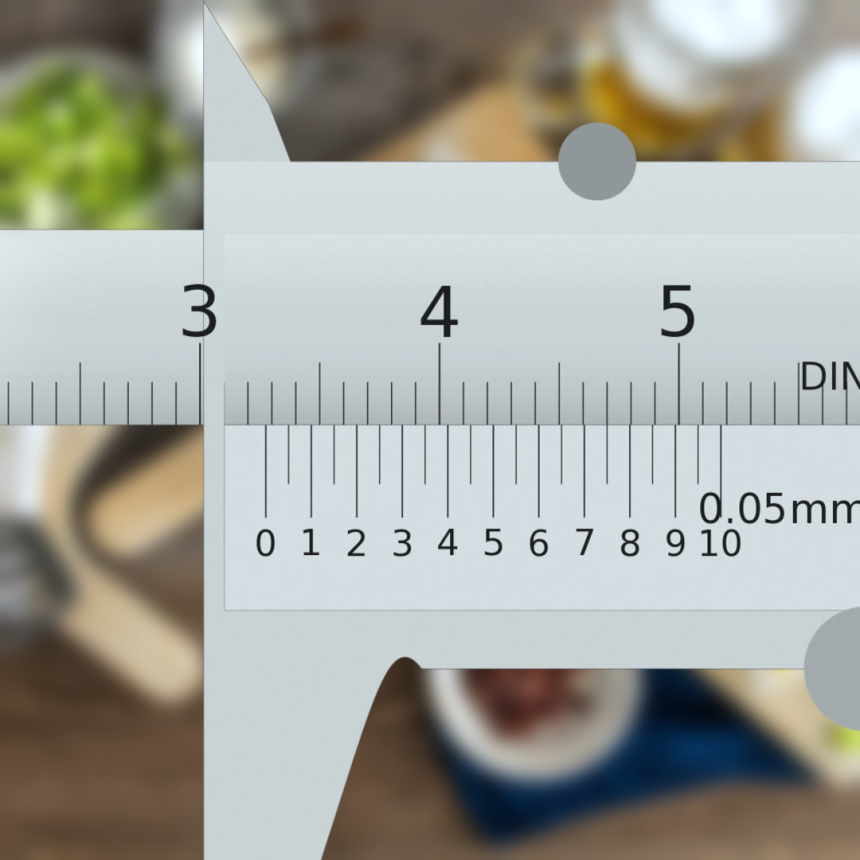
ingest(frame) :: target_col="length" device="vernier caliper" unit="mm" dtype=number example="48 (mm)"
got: 32.75 (mm)
